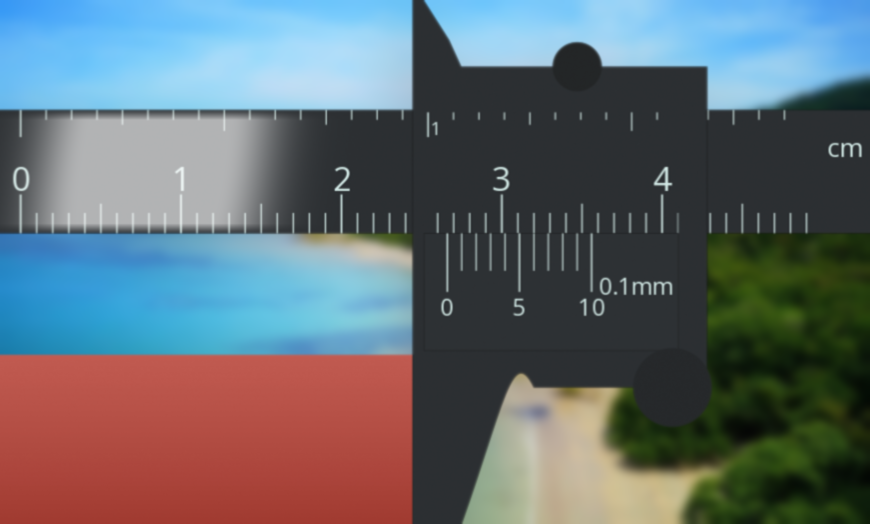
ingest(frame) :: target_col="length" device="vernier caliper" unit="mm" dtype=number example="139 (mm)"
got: 26.6 (mm)
